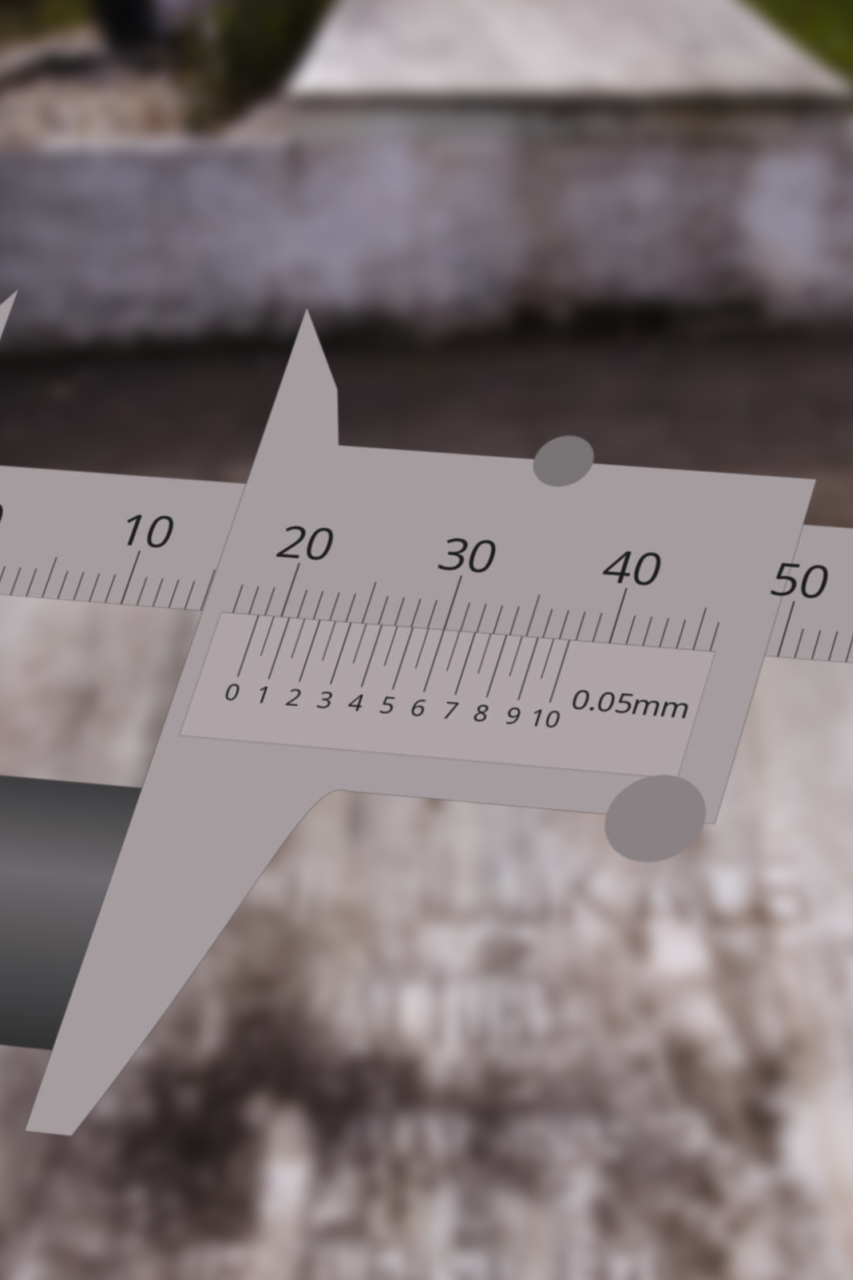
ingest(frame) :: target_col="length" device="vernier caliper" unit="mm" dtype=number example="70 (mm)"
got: 18.6 (mm)
